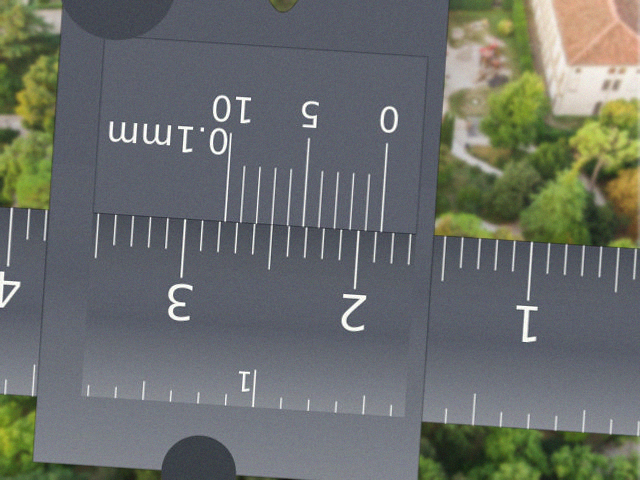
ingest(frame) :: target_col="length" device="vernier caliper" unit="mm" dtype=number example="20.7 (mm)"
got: 18.7 (mm)
